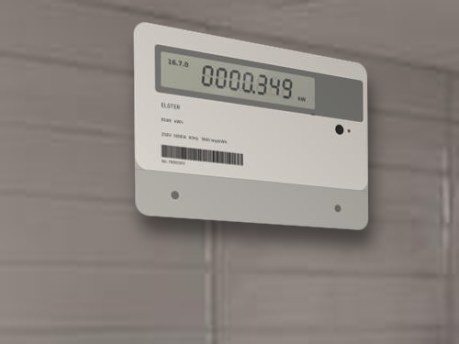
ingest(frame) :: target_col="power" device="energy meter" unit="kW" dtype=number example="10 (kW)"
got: 0.349 (kW)
